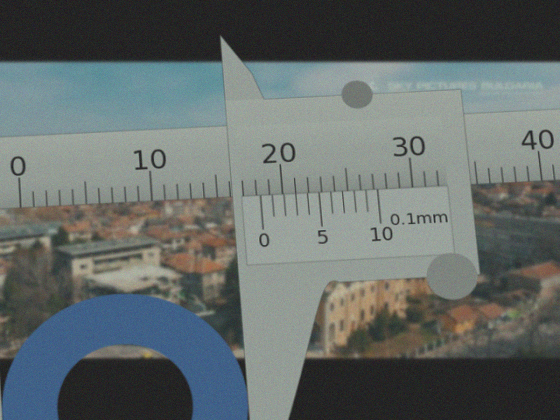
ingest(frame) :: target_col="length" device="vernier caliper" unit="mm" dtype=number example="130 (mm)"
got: 18.3 (mm)
